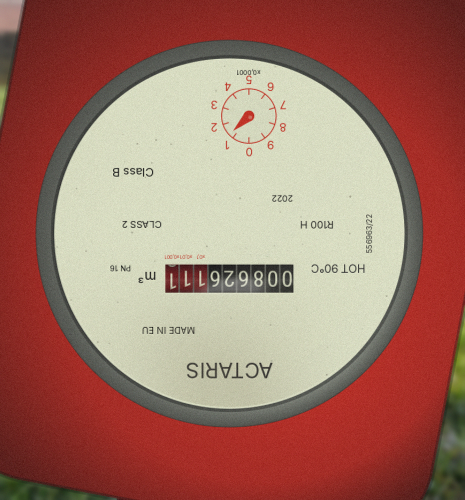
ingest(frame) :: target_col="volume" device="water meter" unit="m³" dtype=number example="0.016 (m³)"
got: 8626.1111 (m³)
